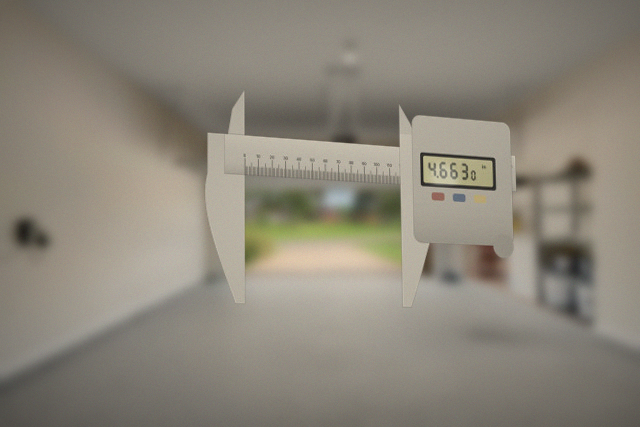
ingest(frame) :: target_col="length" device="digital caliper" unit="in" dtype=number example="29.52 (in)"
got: 4.6630 (in)
